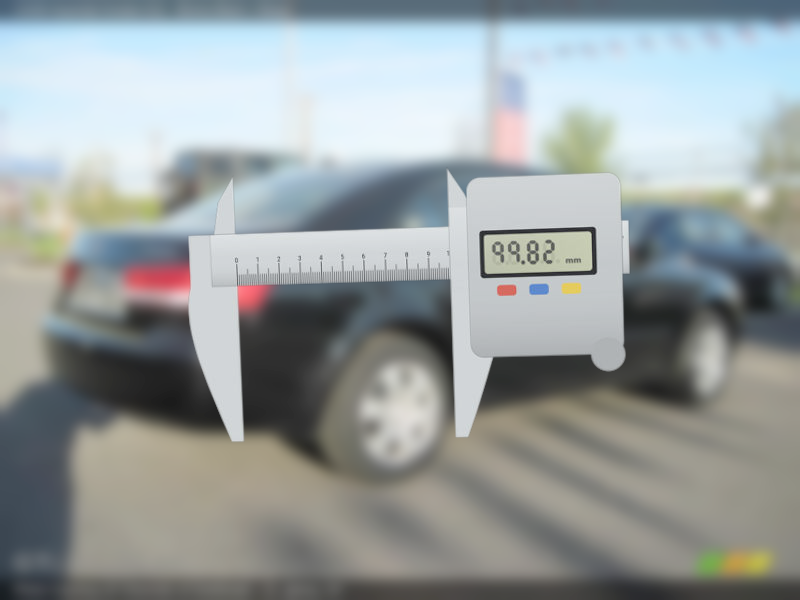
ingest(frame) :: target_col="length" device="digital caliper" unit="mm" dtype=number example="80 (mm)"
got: 99.82 (mm)
